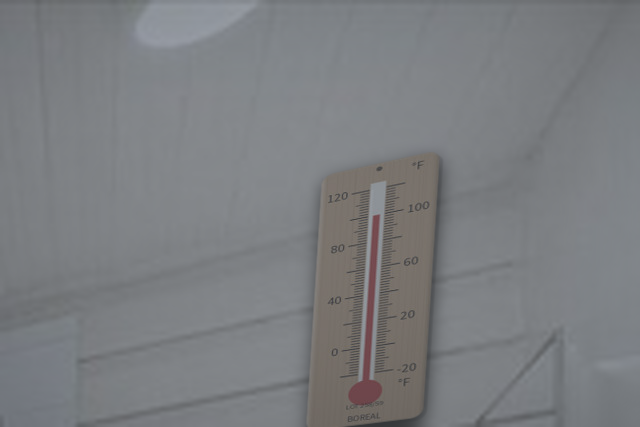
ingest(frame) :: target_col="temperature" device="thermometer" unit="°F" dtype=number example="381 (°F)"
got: 100 (°F)
